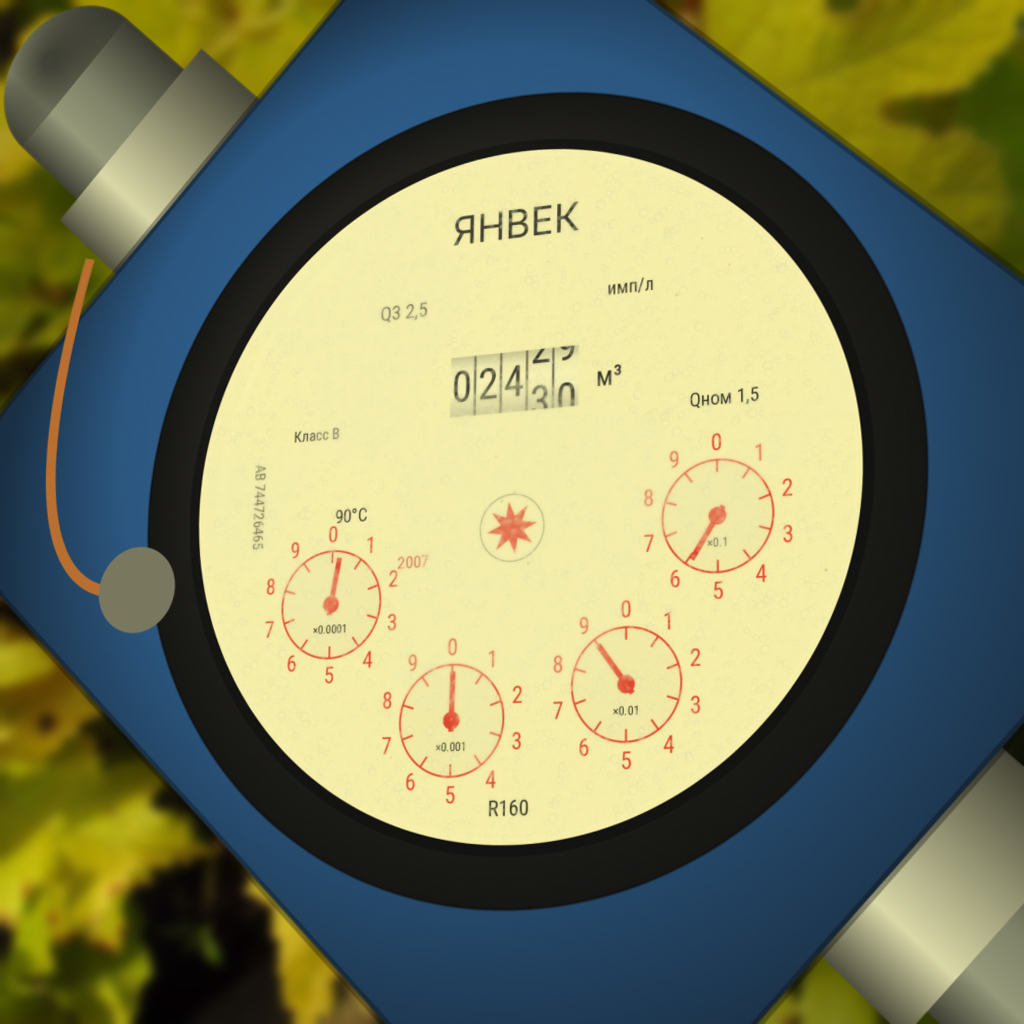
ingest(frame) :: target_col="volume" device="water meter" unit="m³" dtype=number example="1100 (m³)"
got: 2429.5900 (m³)
